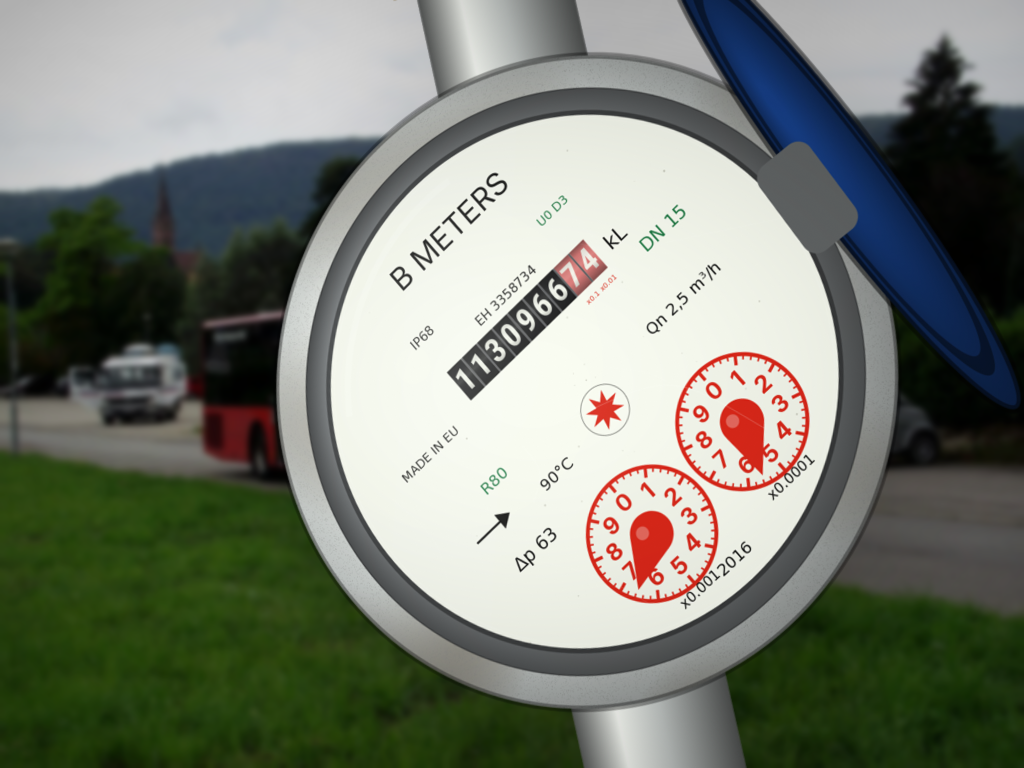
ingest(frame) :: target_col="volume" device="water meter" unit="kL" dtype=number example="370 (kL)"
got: 1130966.7465 (kL)
